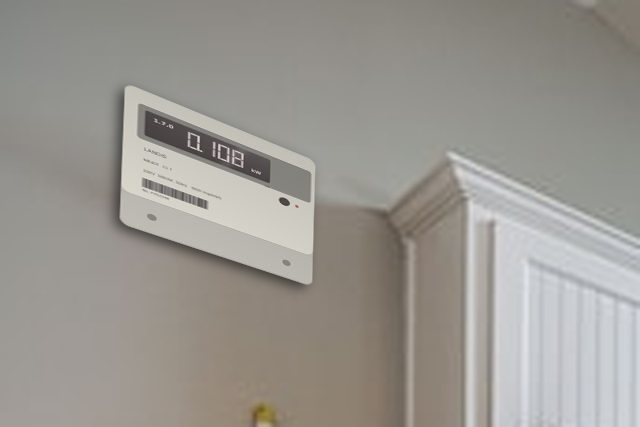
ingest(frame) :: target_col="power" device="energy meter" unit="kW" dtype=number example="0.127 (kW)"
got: 0.108 (kW)
